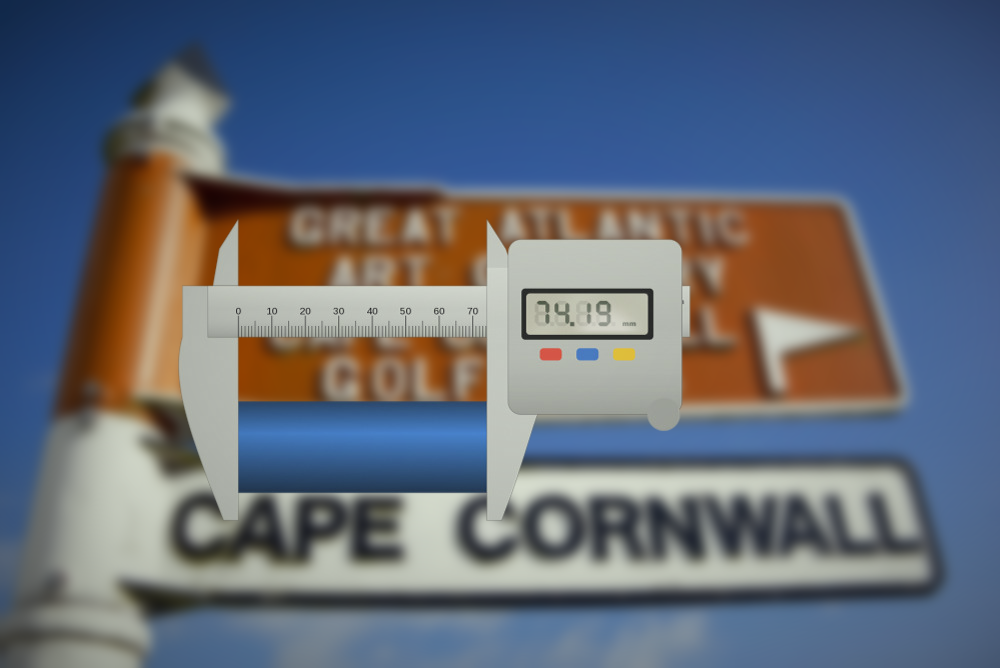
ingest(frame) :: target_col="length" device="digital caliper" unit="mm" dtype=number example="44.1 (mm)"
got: 74.19 (mm)
